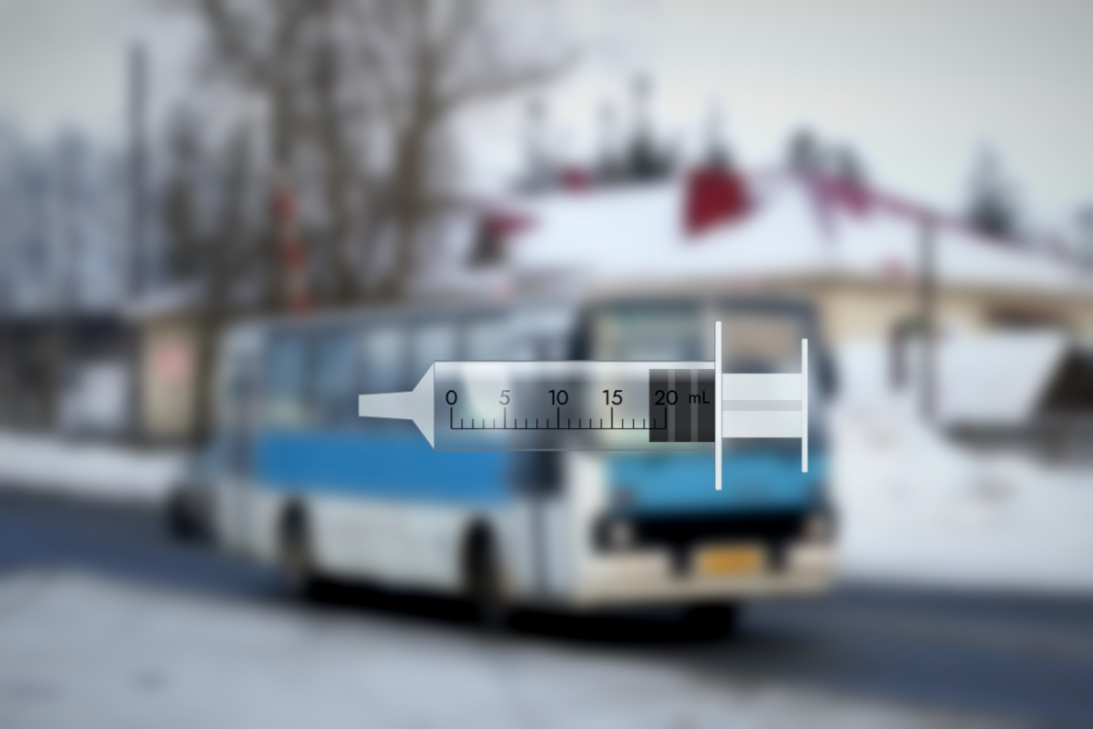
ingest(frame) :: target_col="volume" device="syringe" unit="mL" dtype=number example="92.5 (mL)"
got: 18.5 (mL)
